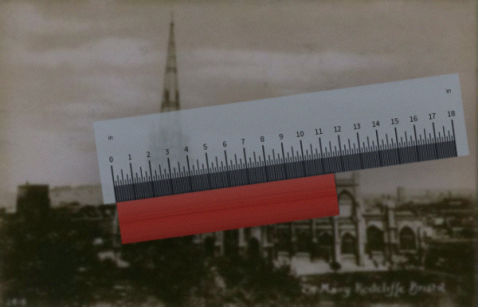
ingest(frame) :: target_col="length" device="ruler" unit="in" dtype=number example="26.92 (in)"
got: 11.5 (in)
